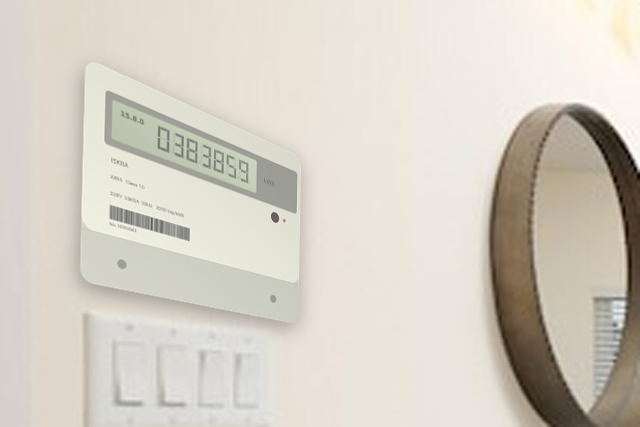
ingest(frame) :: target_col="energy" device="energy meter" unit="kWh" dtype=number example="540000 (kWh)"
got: 383859 (kWh)
